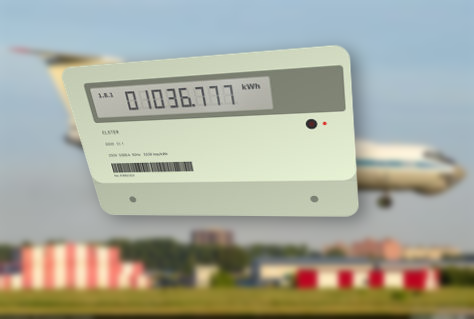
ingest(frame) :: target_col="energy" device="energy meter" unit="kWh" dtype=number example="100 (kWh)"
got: 1036.777 (kWh)
